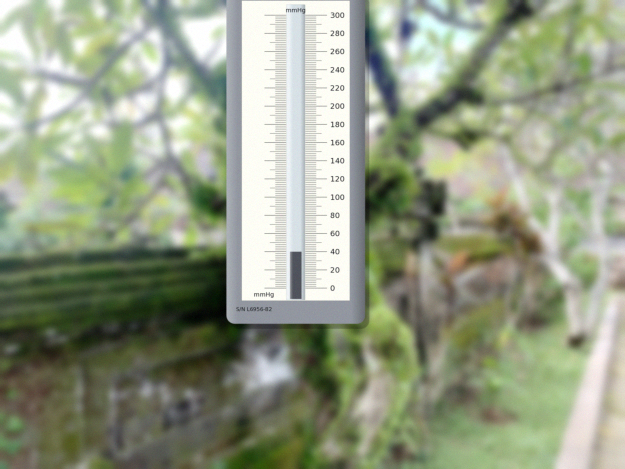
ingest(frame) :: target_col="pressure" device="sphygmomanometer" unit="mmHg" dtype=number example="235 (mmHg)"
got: 40 (mmHg)
